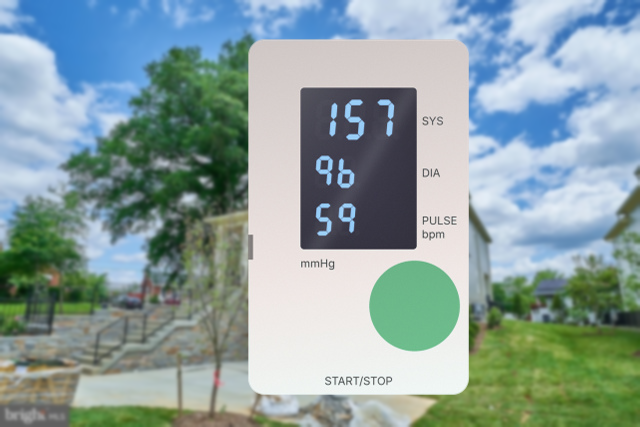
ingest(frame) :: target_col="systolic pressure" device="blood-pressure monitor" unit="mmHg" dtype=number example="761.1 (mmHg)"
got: 157 (mmHg)
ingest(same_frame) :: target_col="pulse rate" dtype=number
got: 59 (bpm)
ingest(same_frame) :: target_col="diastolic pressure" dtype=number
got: 96 (mmHg)
